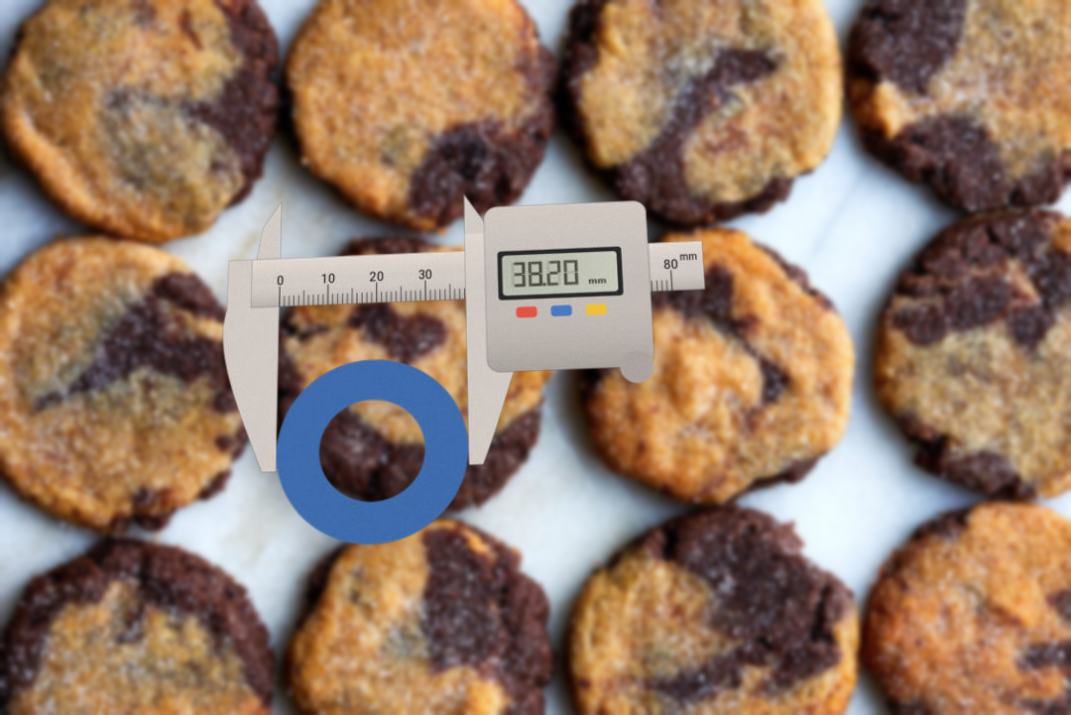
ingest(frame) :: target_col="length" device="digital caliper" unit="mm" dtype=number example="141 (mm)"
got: 38.20 (mm)
